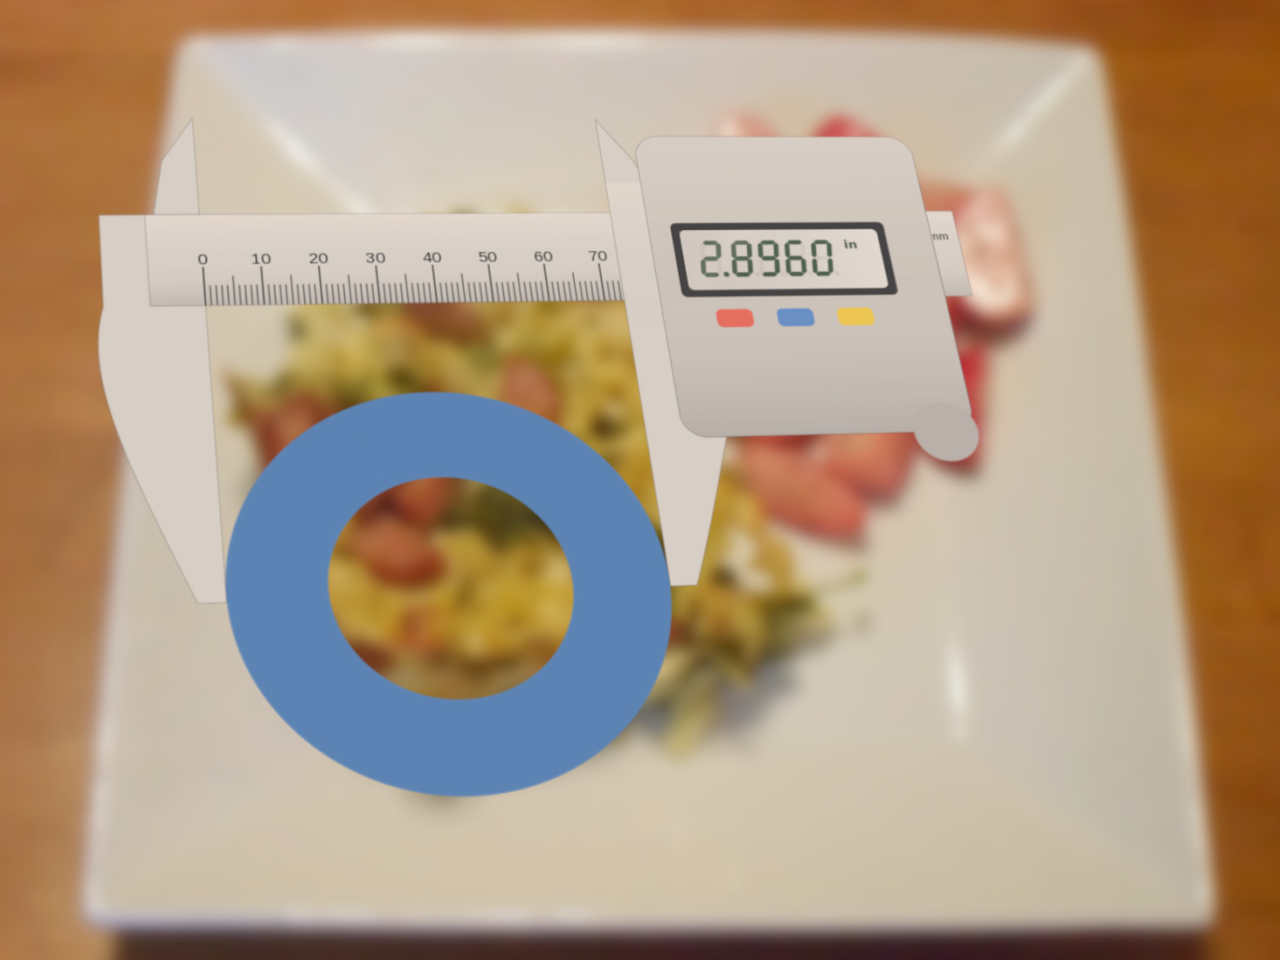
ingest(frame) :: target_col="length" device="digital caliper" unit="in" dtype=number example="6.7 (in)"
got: 2.8960 (in)
